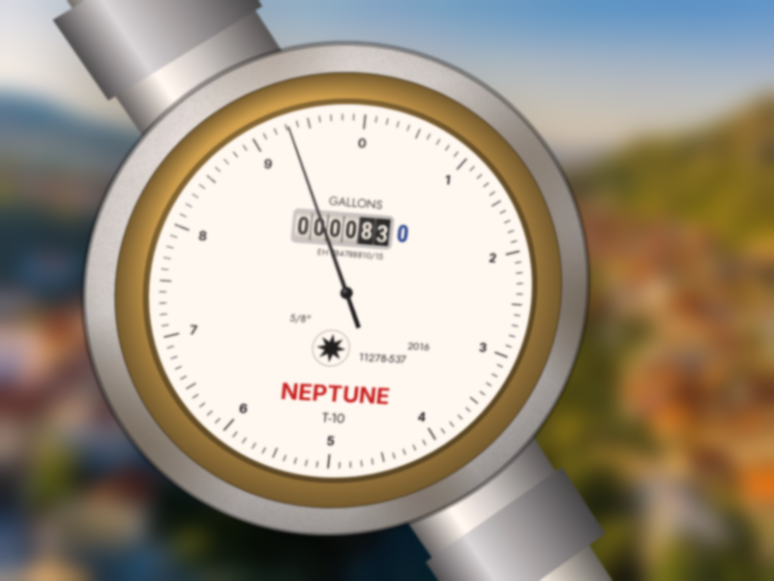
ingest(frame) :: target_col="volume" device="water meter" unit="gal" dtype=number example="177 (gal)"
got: 829.3 (gal)
